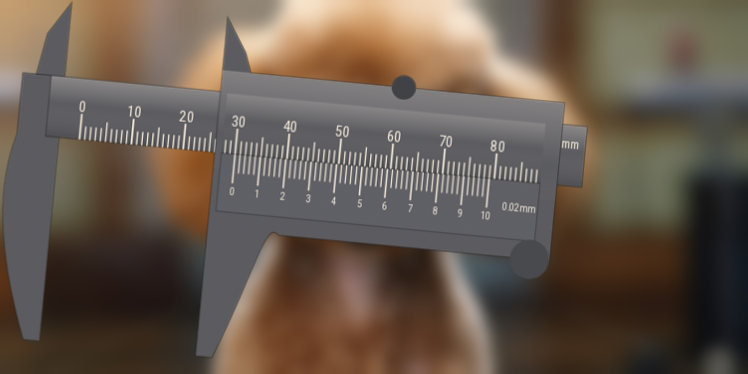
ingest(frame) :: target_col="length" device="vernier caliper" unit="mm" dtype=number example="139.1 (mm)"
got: 30.0 (mm)
